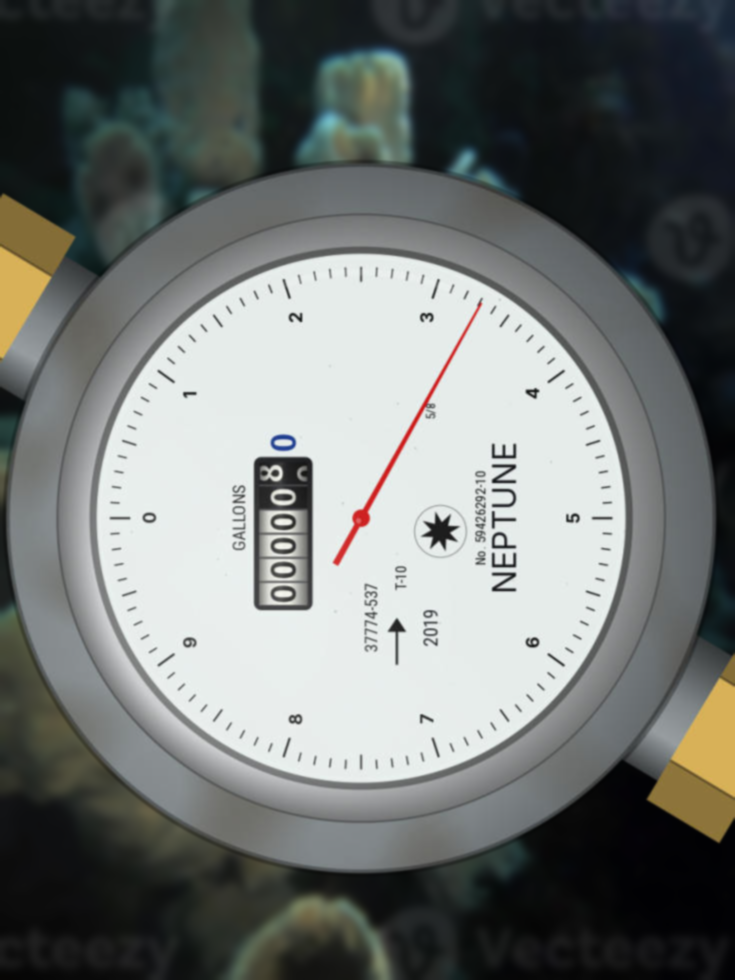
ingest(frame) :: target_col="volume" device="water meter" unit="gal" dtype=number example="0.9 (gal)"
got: 83.3 (gal)
